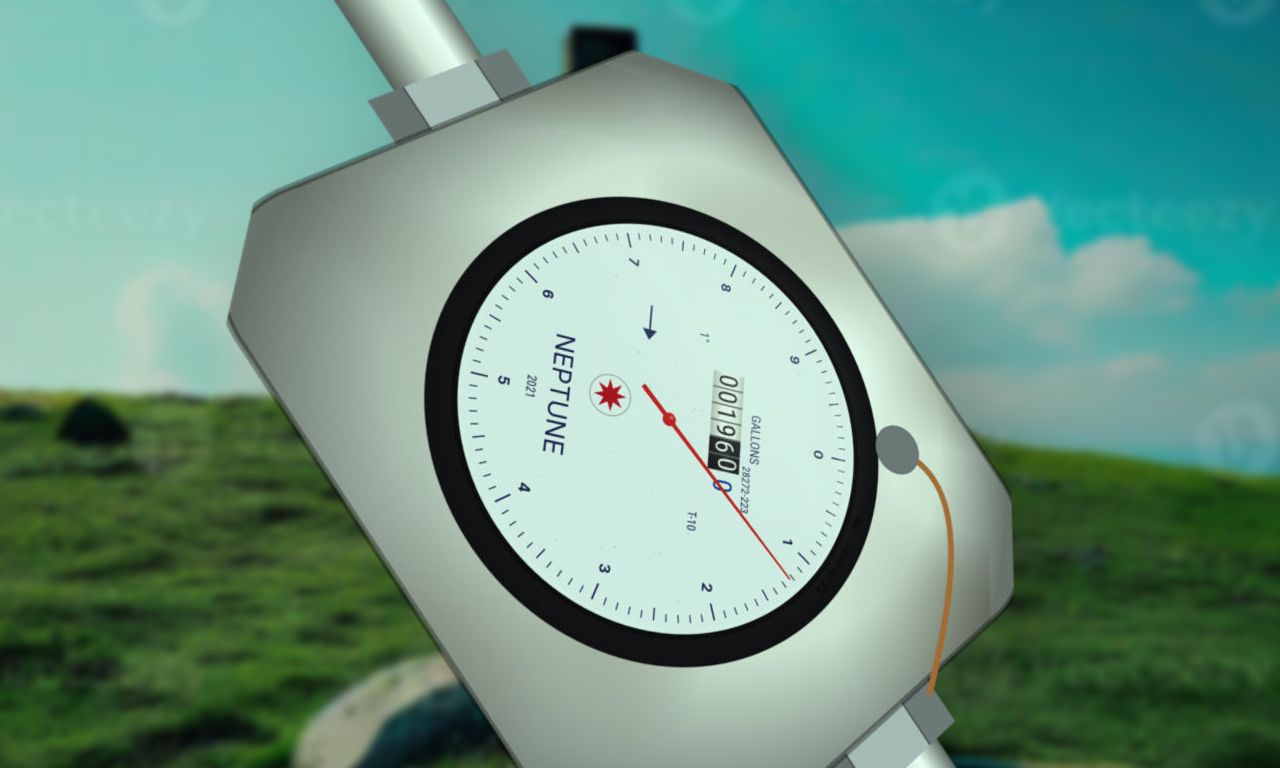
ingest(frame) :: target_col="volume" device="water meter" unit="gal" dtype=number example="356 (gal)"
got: 19601.2 (gal)
